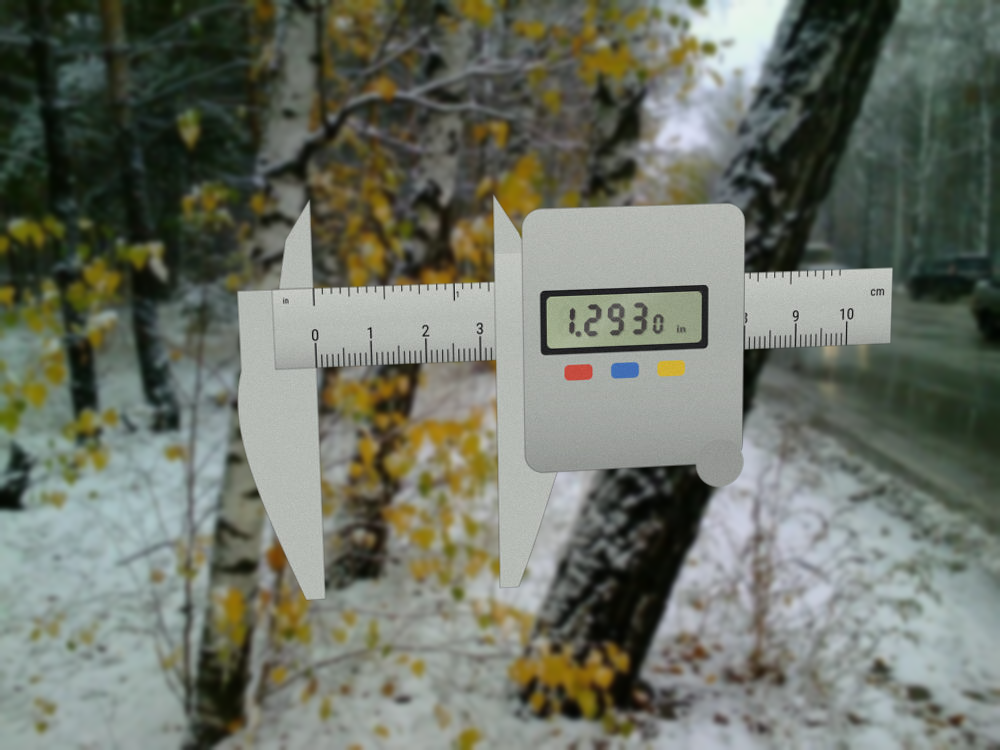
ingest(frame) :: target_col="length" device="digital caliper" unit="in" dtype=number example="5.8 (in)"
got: 1.2930 (in)
